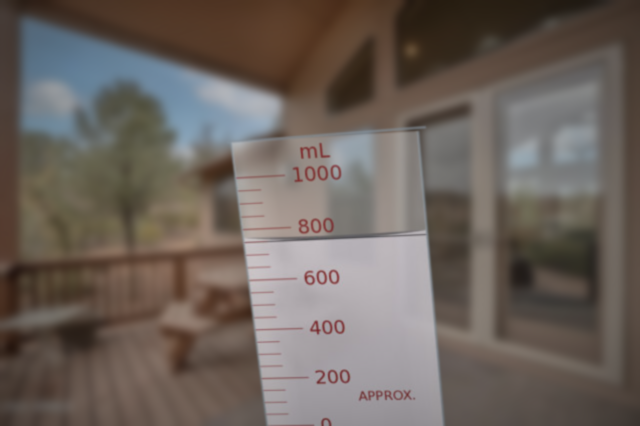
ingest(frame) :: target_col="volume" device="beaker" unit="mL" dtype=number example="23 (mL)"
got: 750 (mL)
